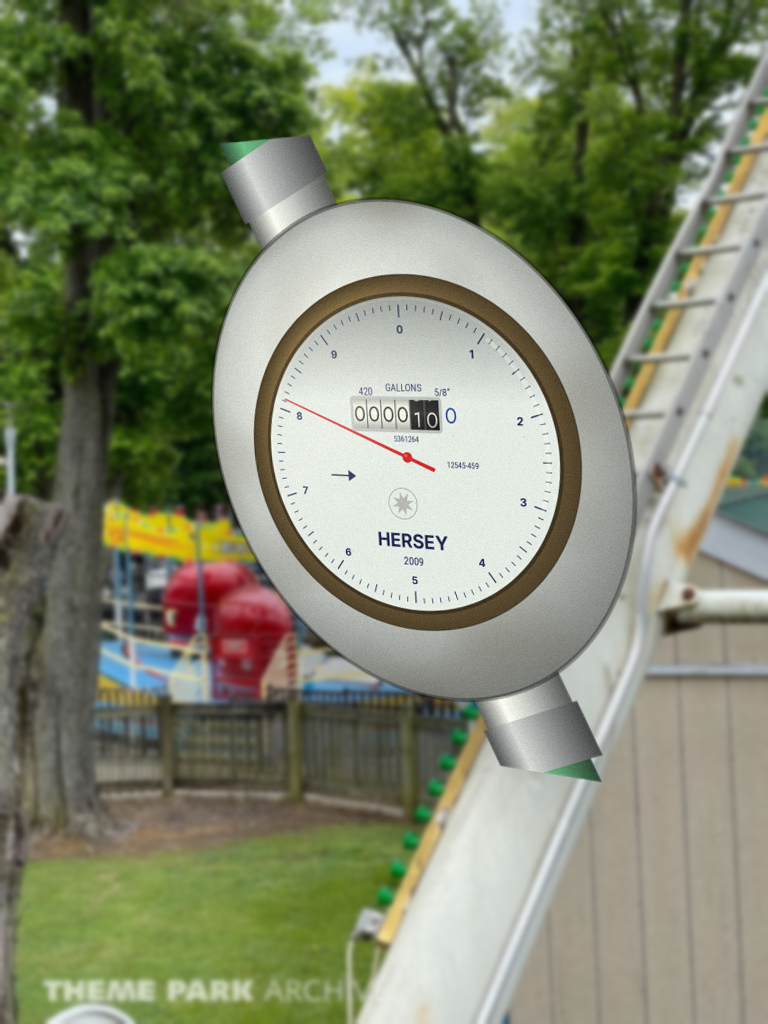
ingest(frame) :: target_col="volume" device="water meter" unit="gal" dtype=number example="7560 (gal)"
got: 98.1 (gal)
